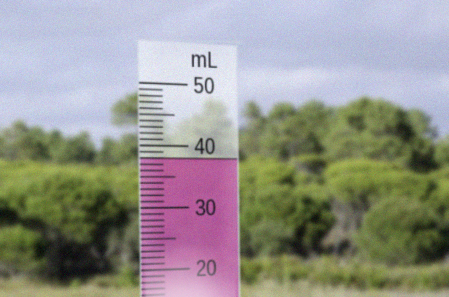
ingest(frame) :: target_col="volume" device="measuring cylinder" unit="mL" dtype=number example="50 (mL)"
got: 38 (mL)
